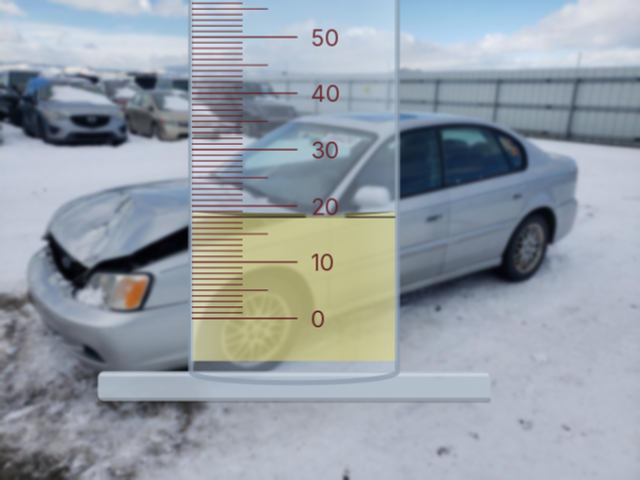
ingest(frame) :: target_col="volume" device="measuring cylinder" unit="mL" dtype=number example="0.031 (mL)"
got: 18 (mL)
